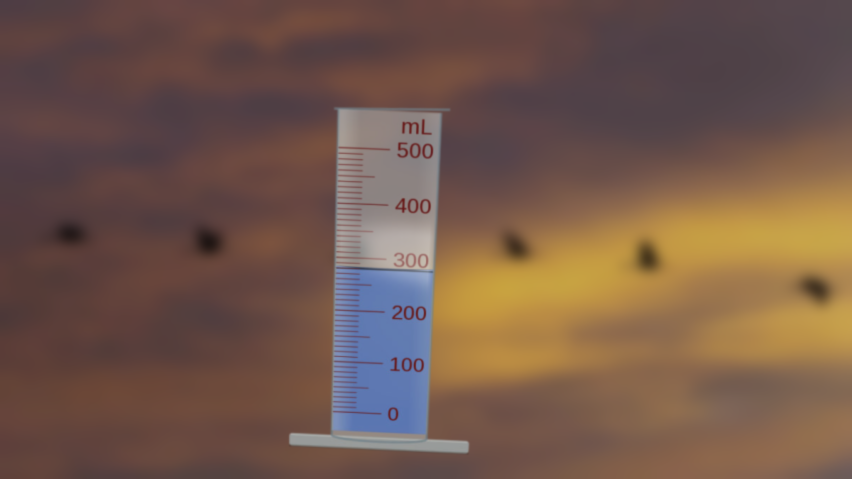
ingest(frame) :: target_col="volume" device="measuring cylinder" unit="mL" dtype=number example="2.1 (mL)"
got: 280 (mL)
